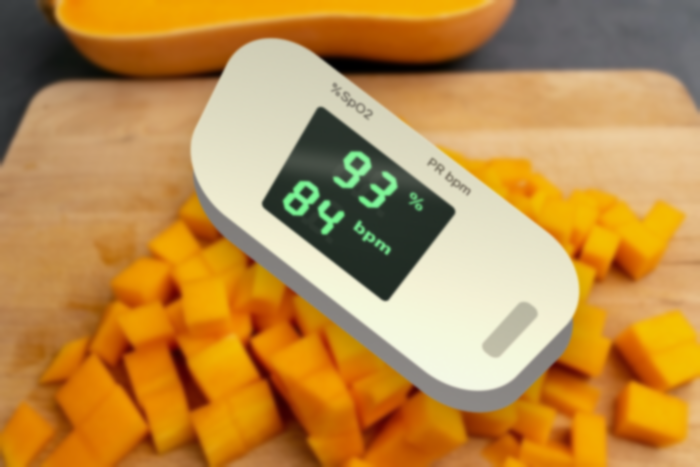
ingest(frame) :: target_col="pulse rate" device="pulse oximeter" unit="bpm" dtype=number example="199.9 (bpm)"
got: 84 (bpm)
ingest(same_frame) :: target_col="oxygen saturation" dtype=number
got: 93 (%)
